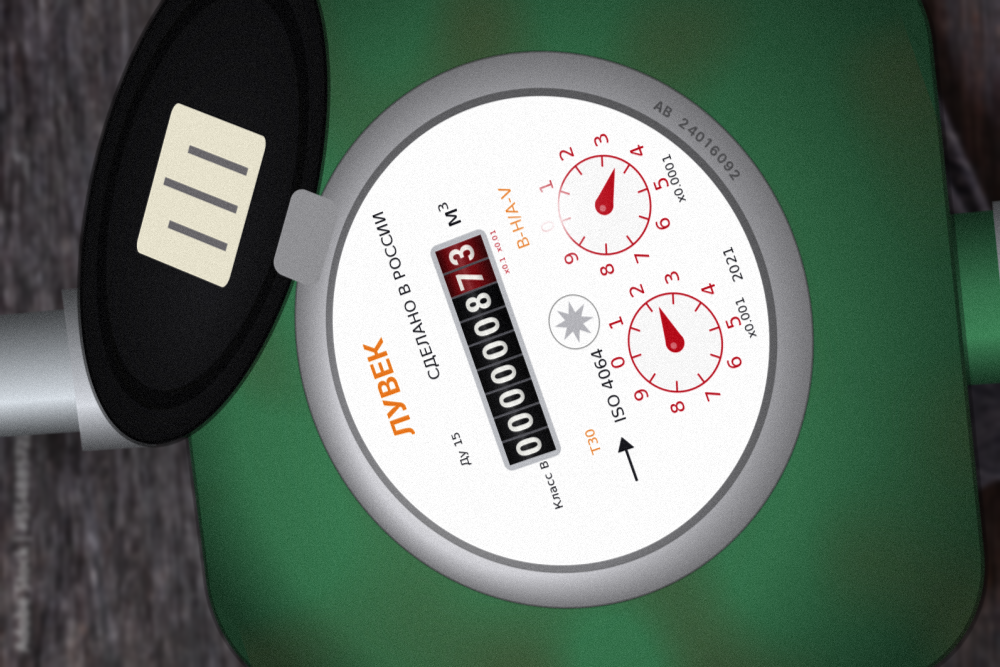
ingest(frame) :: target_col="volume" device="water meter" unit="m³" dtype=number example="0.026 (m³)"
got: 8.7323 (m³)
